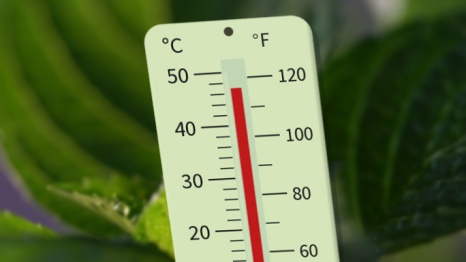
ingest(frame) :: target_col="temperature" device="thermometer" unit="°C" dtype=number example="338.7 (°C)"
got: 47 (°C)
